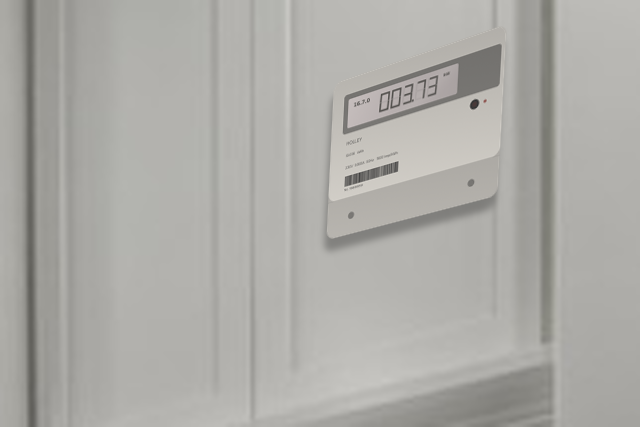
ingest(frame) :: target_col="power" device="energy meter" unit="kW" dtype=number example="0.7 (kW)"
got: 3.73 (kW)
